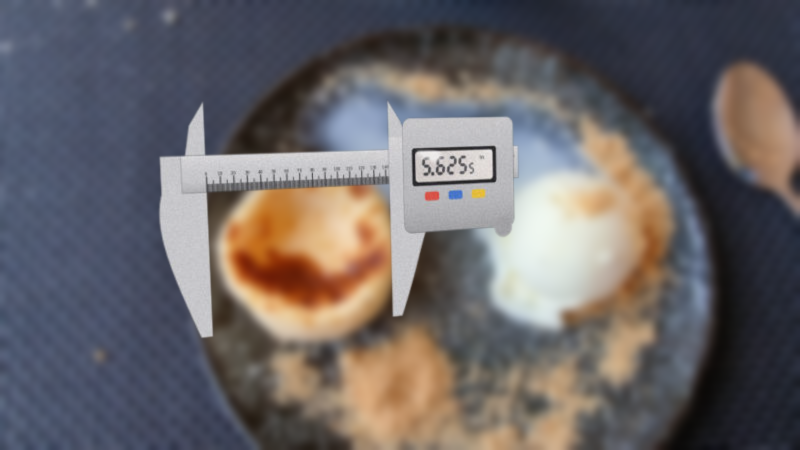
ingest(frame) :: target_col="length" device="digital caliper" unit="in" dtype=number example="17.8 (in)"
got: 5.6255 (in)
